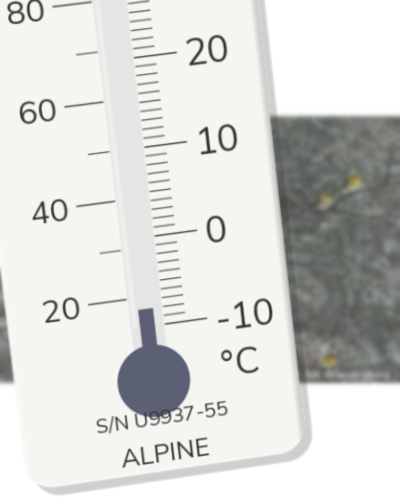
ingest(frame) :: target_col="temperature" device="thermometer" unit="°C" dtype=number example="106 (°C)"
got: -8 (°C)
